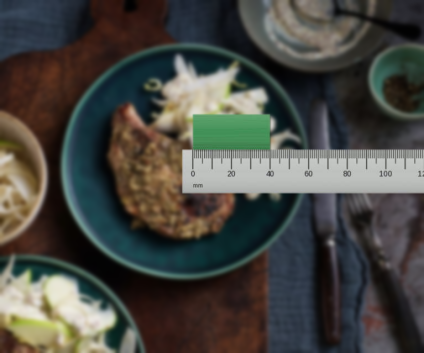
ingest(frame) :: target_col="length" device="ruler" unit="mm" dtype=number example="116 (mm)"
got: 40 (mm)
